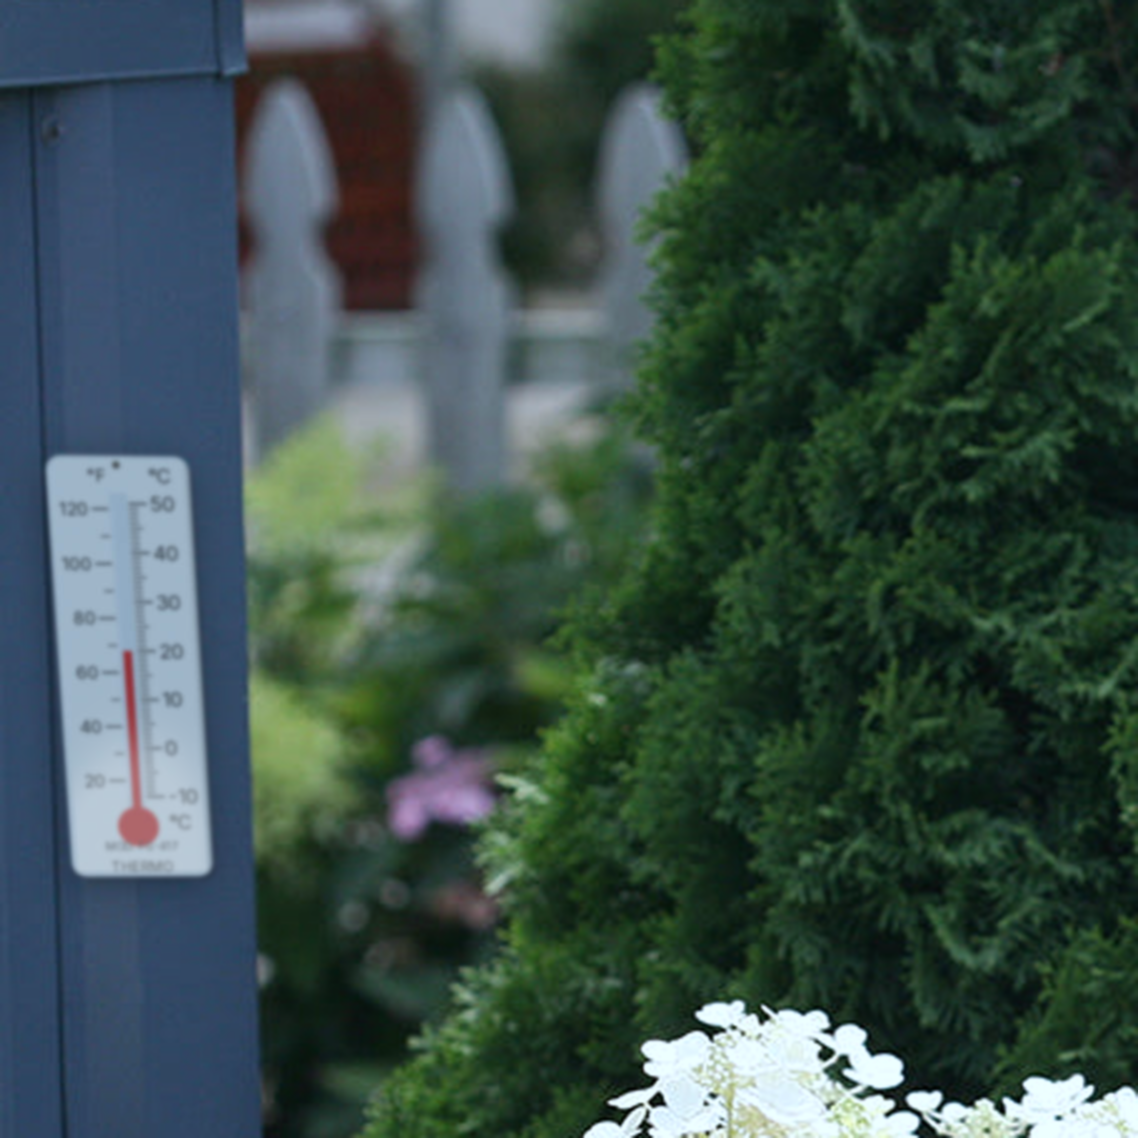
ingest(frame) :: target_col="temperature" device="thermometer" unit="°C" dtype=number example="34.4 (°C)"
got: 20 (°C)
